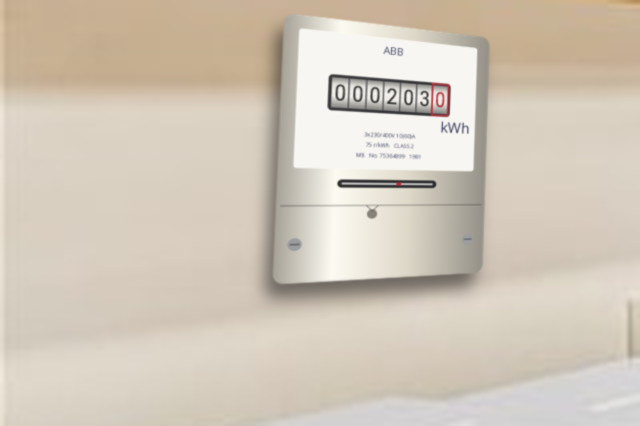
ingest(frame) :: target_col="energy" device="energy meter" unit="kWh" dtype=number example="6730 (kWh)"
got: 203.0 (kWh)
